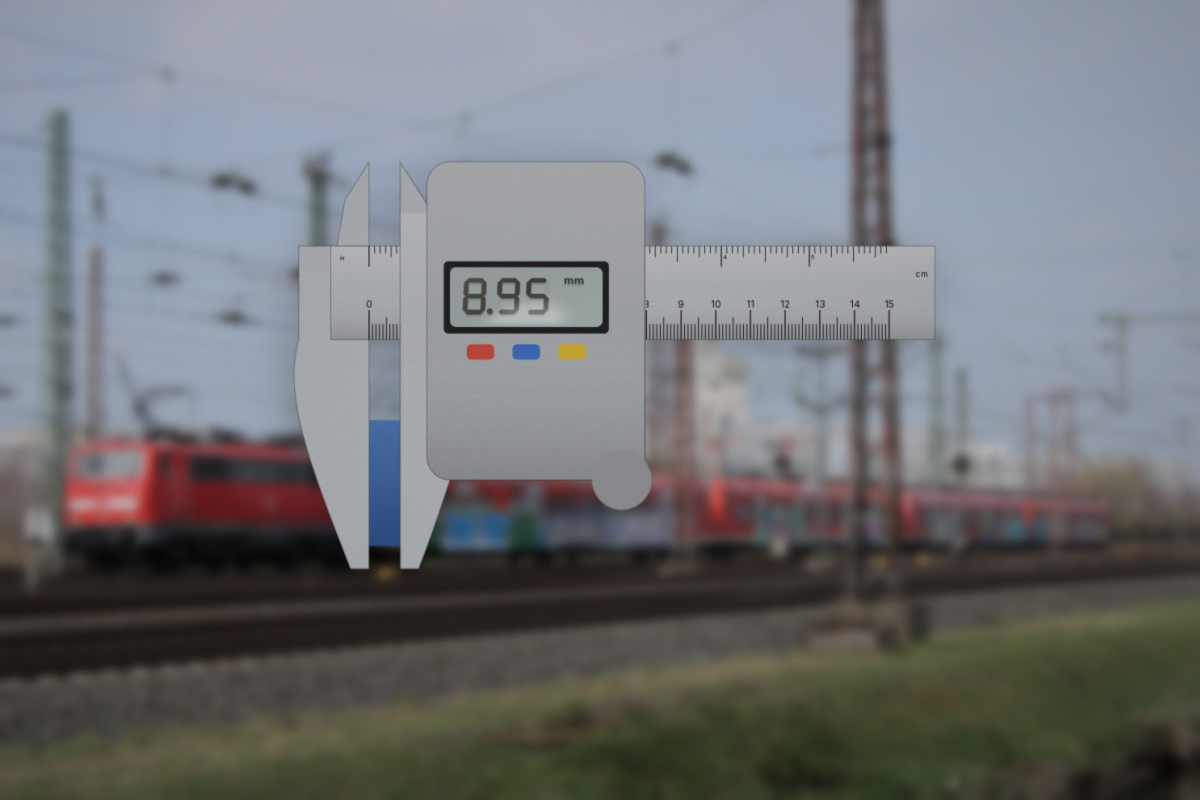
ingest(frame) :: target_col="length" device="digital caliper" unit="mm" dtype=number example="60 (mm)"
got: 8.95 (mm)
